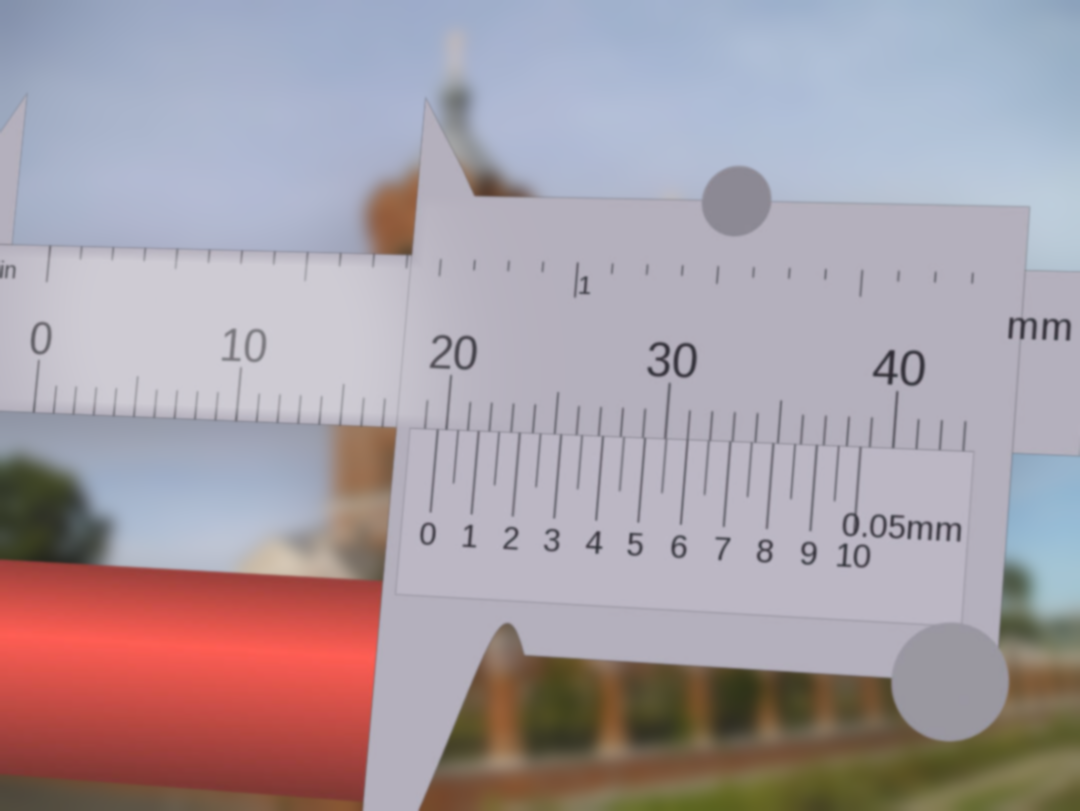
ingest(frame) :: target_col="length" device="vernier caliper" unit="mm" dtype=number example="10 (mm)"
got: 19.6 (mm)
